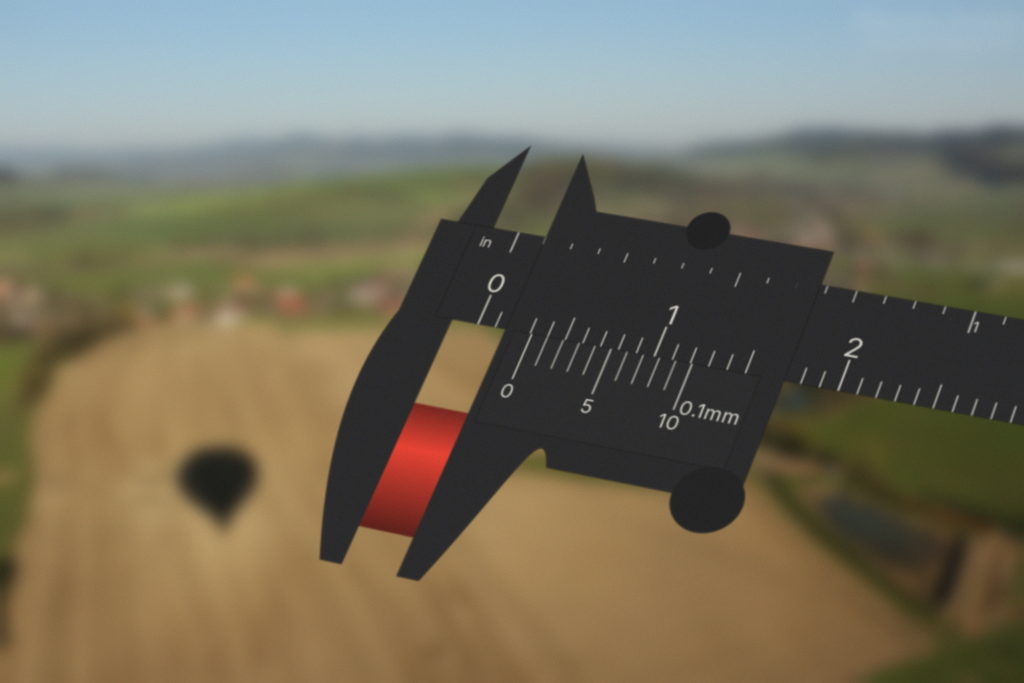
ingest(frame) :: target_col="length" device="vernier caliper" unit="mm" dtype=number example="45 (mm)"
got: 3.1 (mm)
